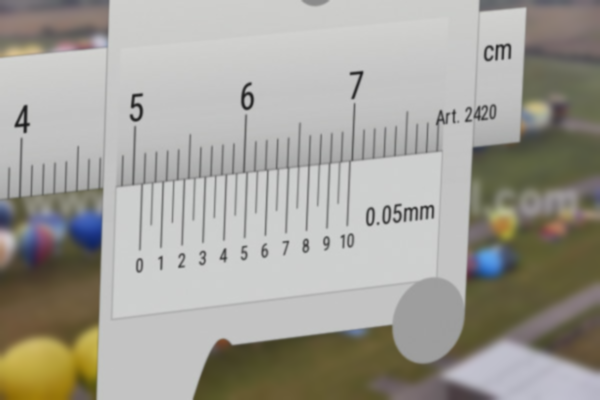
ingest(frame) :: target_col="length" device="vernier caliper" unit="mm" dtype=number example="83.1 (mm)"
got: 50.8 (mm)
